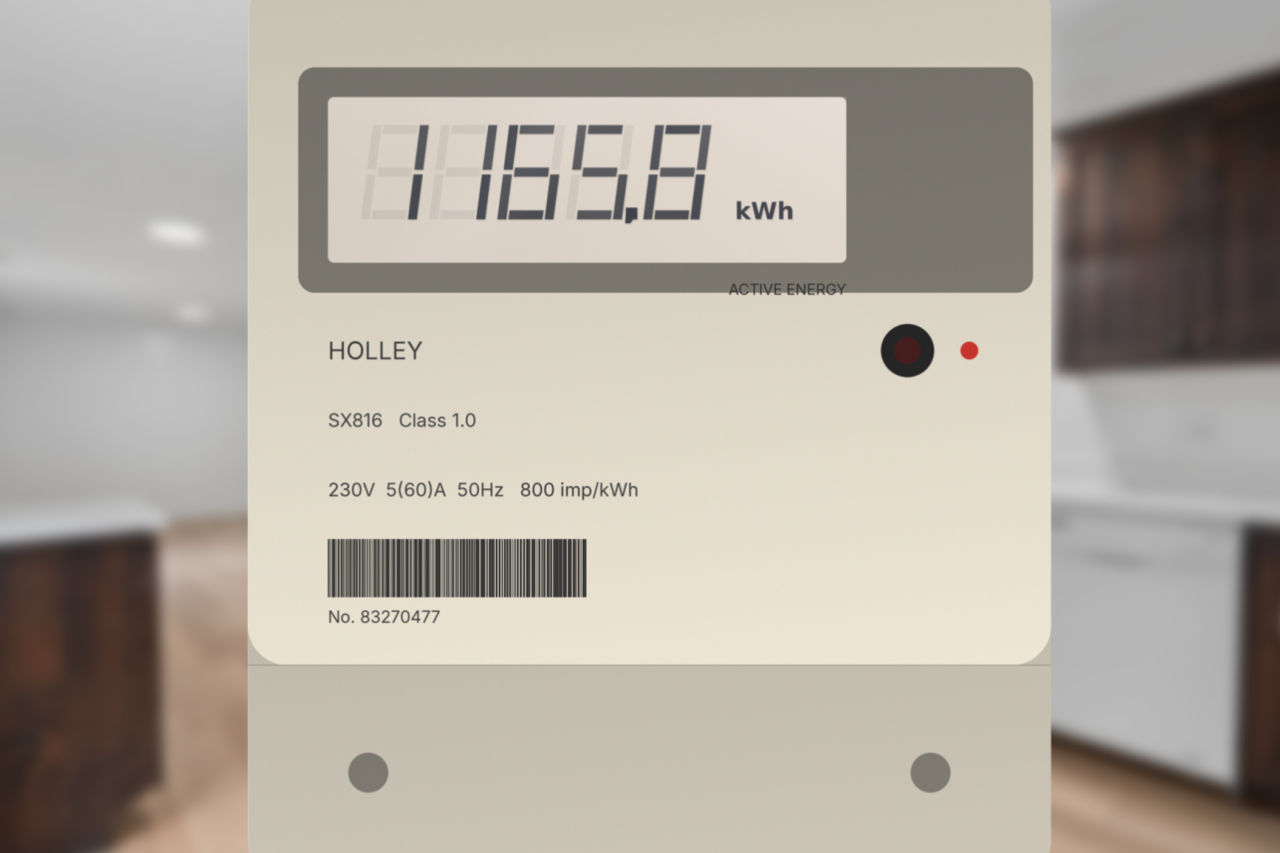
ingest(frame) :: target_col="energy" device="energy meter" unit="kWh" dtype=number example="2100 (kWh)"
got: 1165.8 (kWh)
